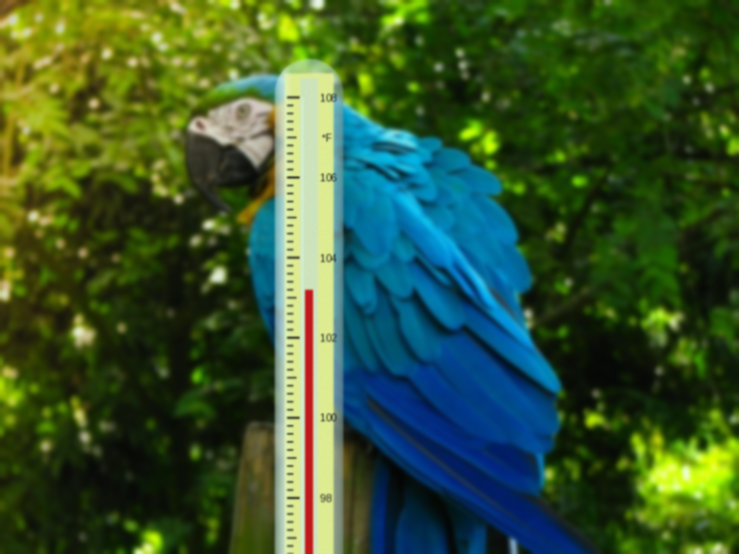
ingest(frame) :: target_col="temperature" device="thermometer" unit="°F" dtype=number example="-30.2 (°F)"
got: 103.2 (°F)
